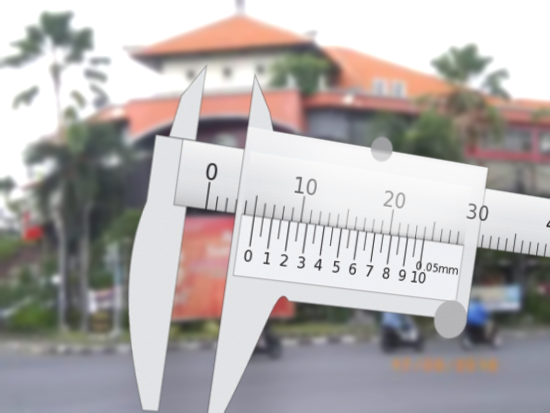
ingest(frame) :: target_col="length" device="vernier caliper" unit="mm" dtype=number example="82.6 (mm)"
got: 5.0 (mm)
